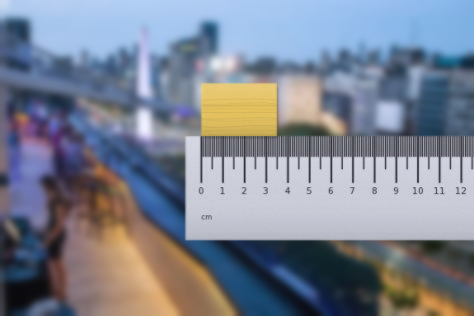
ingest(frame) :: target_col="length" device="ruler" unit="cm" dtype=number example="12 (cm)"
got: 3.5 (cm)
